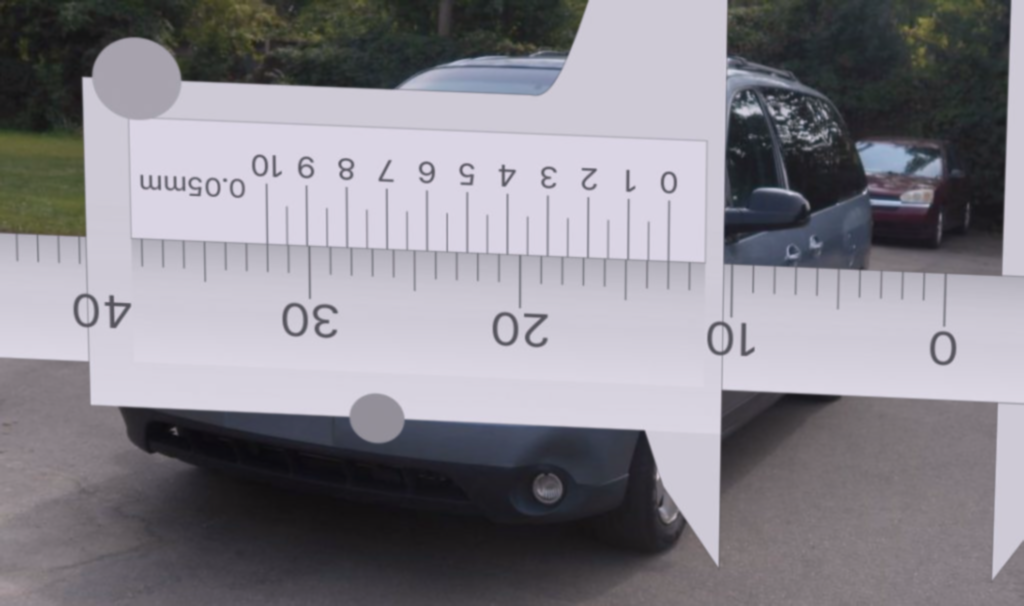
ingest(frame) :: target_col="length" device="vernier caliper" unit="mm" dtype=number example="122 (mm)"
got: 13.0 (mm)
